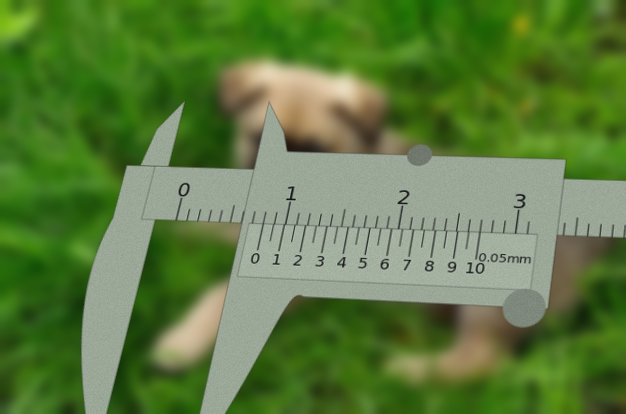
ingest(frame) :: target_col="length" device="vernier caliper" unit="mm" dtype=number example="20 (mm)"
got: 8.0 (mm)
